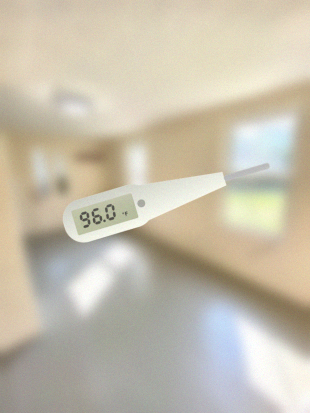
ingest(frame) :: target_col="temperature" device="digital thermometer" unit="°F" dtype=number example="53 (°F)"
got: 96.0 (°F)
